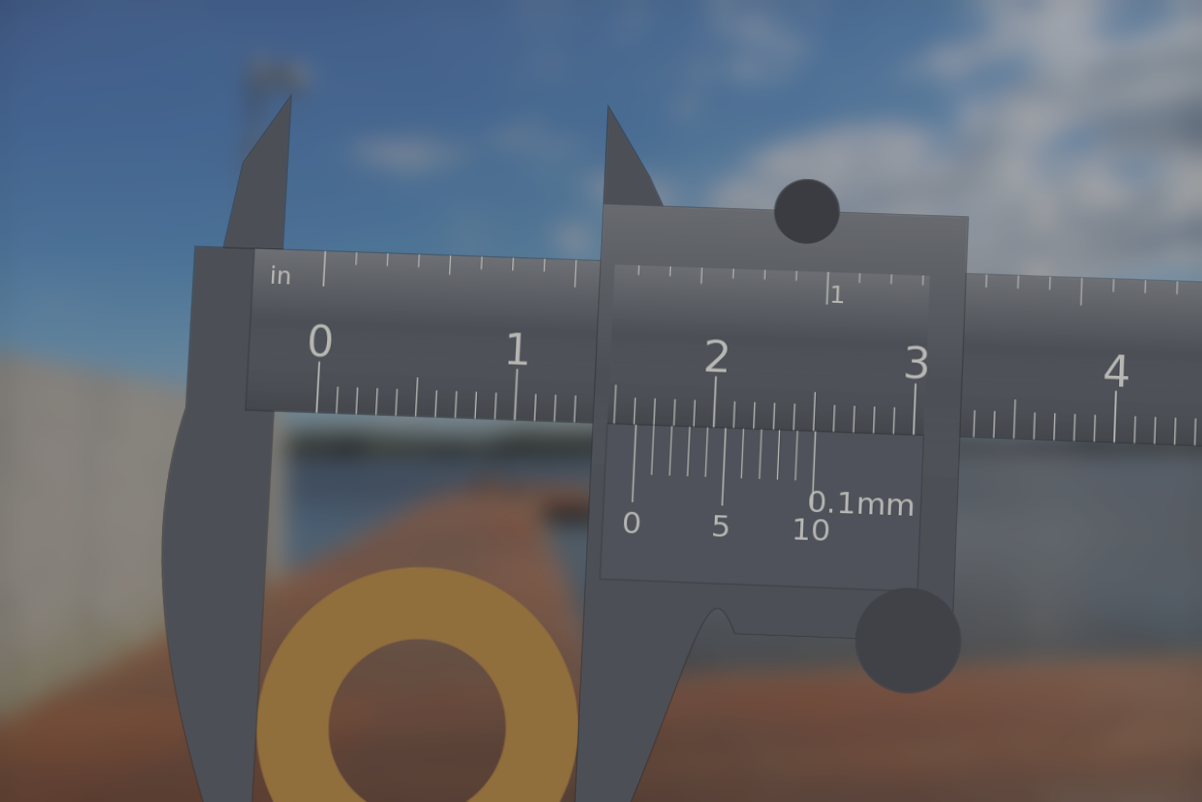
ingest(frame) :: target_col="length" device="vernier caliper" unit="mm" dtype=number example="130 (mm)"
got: 16.1 (mm)
